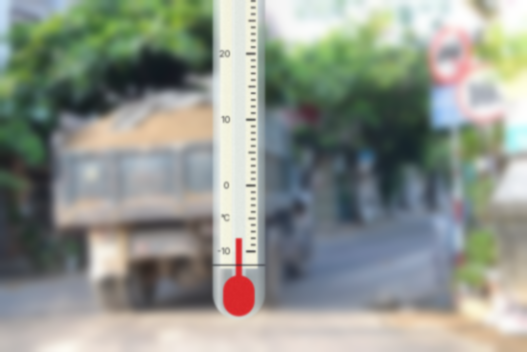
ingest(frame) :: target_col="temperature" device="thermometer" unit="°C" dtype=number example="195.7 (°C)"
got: -8 (°C)
